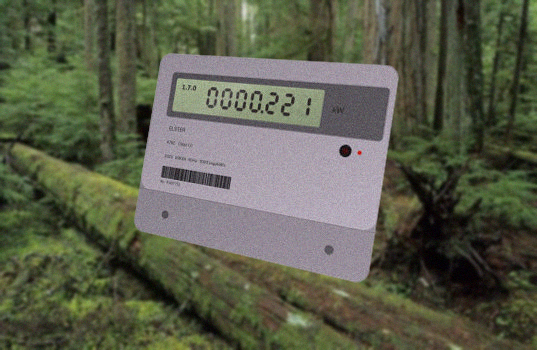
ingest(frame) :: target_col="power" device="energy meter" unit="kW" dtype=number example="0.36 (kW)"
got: 0.221 (kW)
